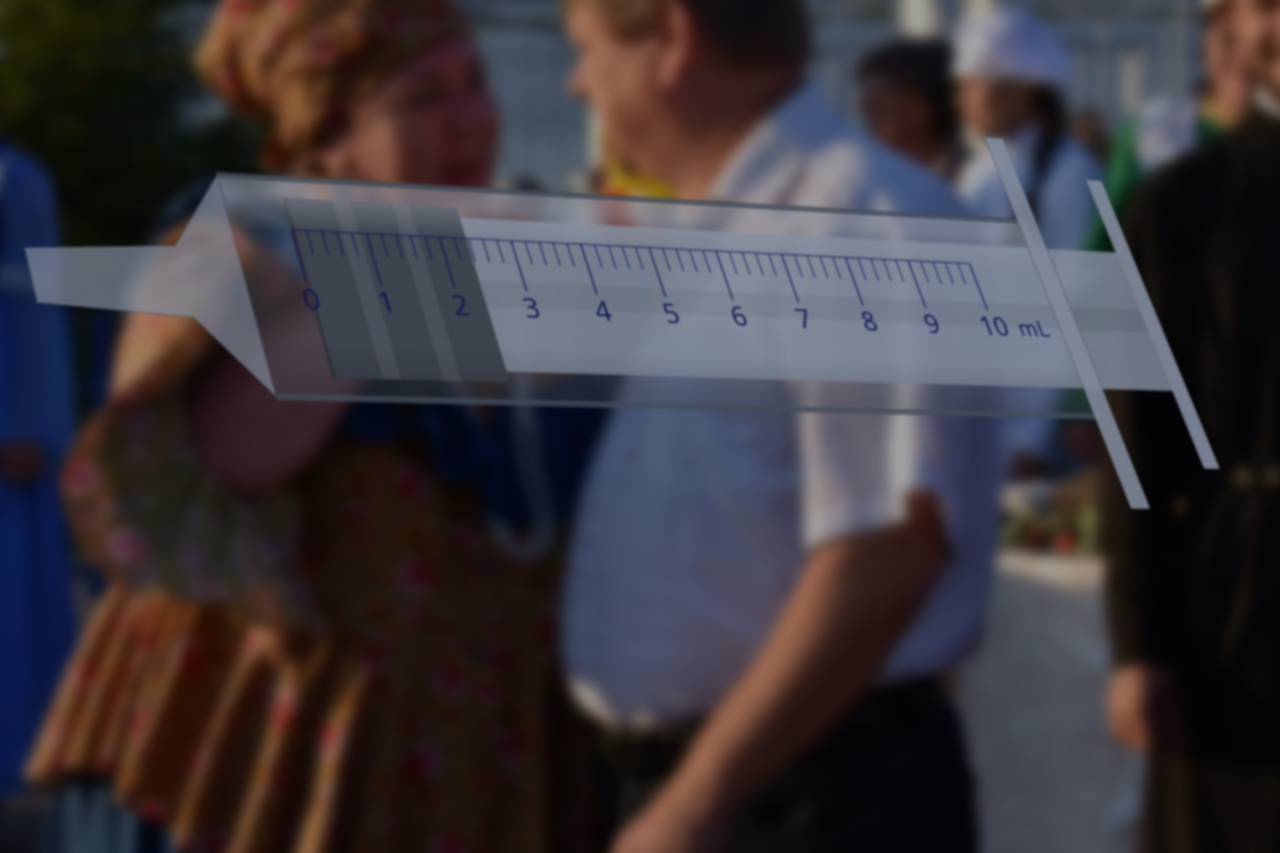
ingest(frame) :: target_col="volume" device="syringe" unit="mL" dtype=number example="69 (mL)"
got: 0 (mL)
